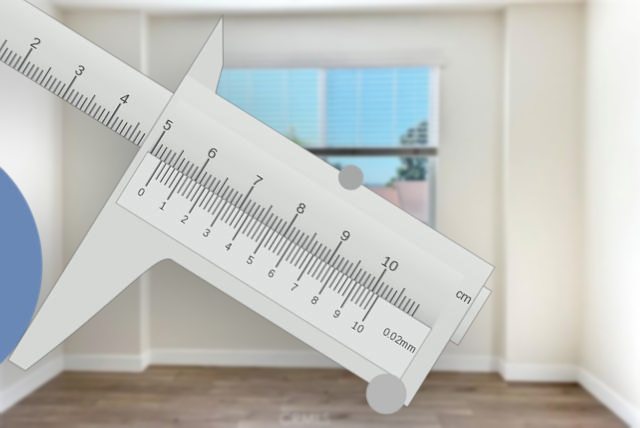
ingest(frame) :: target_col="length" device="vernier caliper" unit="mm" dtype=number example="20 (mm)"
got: 52.5 (mm)
